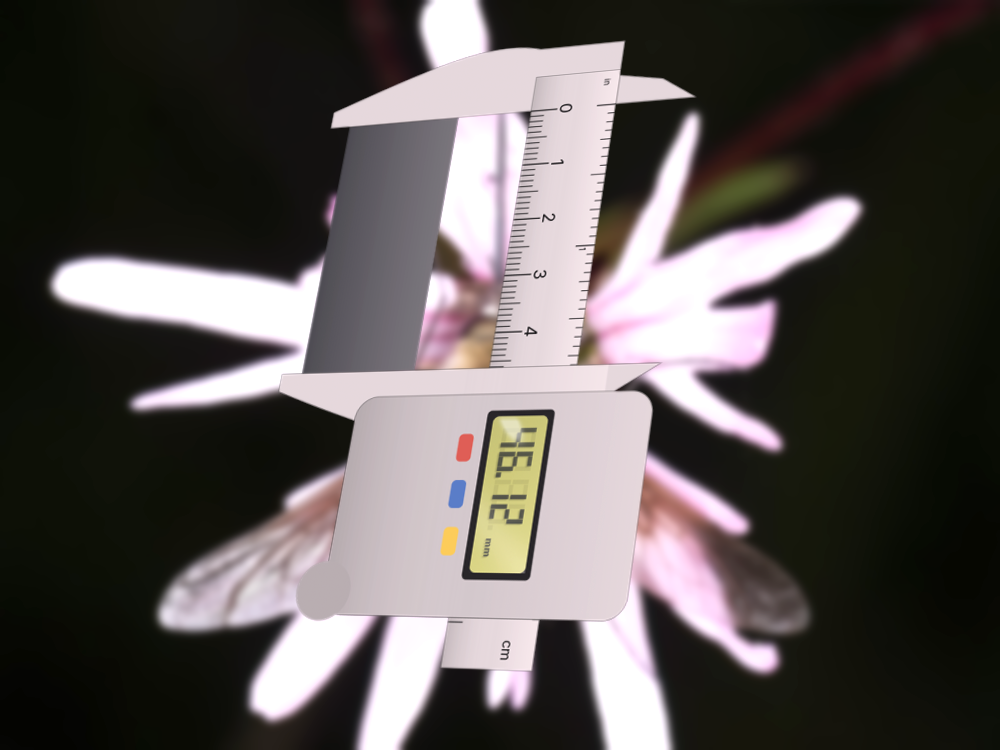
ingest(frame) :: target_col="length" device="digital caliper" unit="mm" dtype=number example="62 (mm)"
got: 46.12 (mm)
